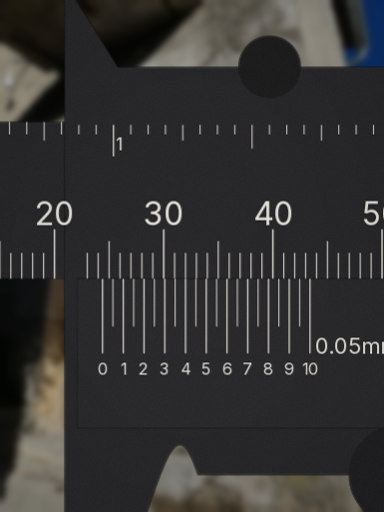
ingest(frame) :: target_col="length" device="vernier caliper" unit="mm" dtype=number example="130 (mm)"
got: 24.4 (mm)
